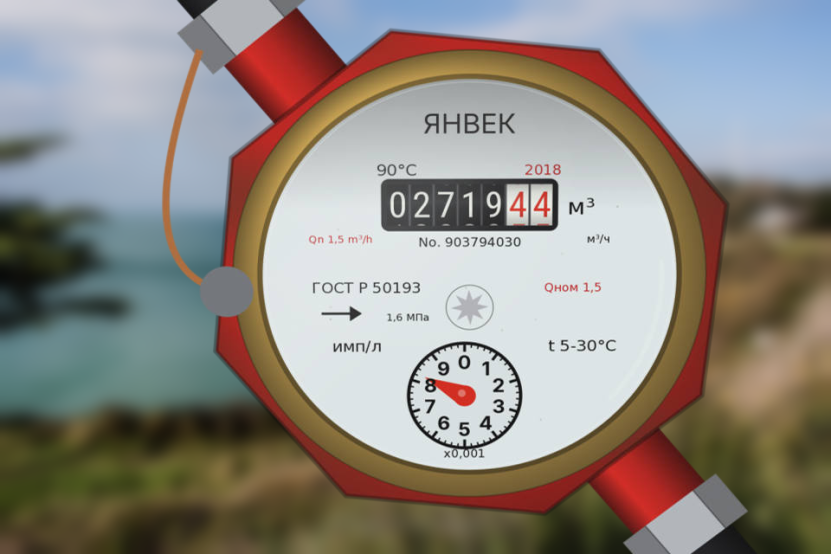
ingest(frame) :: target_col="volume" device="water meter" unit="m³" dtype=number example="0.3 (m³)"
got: 2719.448 (m³)
